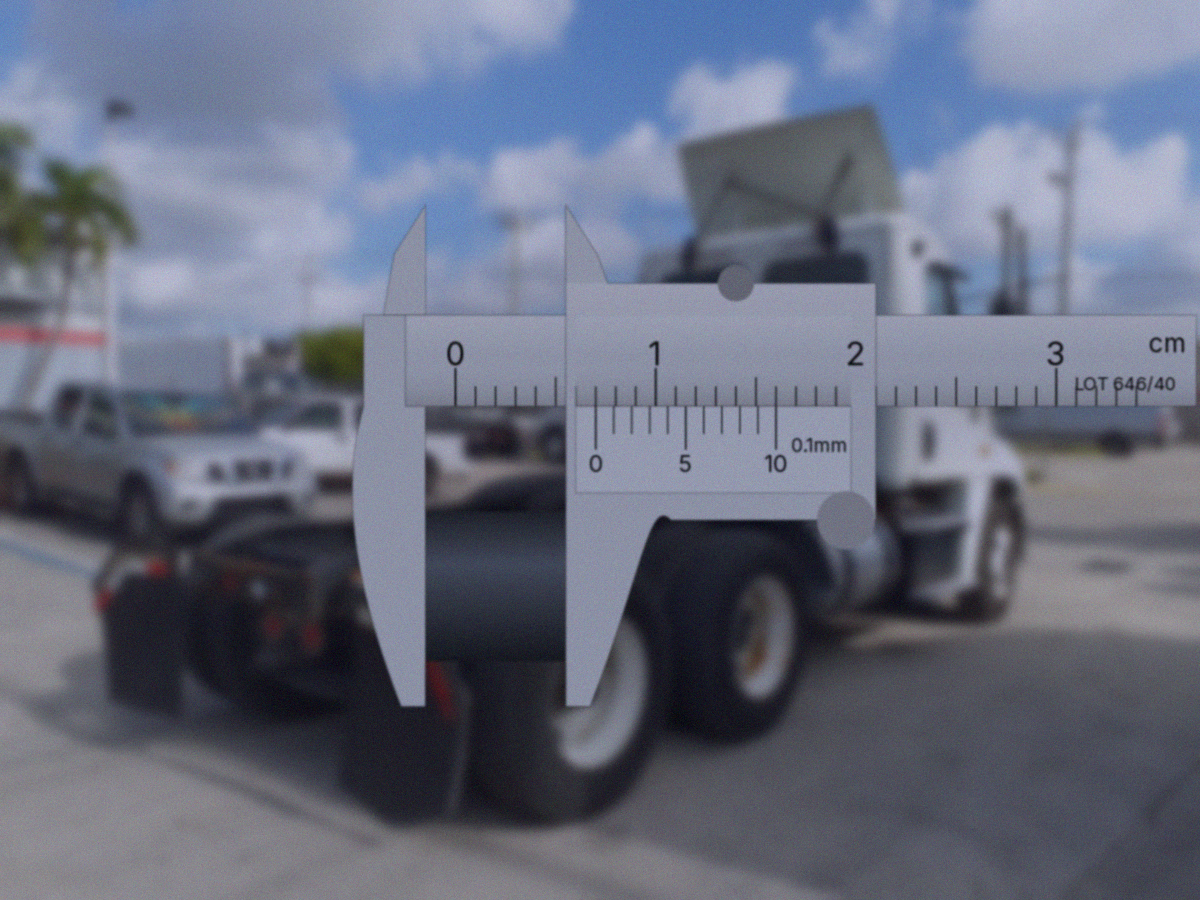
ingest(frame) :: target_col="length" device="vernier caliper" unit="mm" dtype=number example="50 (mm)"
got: 7.0 (mm)
